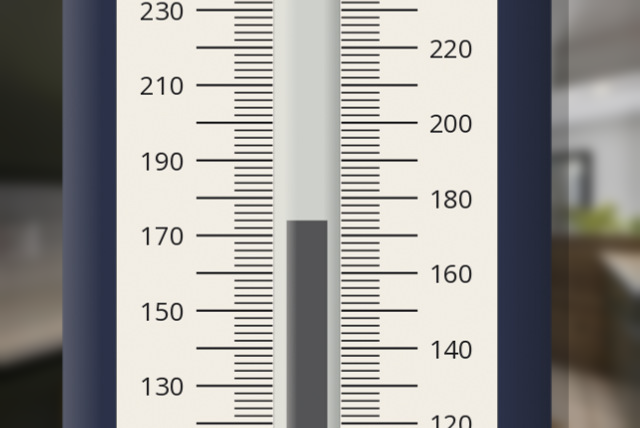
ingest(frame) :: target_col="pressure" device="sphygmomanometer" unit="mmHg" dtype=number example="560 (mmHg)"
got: 174 (mmHg)
